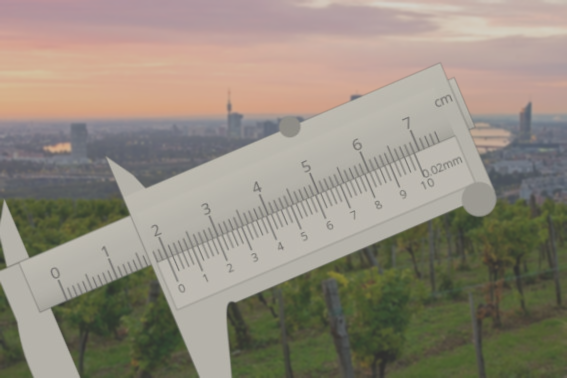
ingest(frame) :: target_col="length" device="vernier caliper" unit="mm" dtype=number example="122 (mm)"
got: 20.0 (mm)
